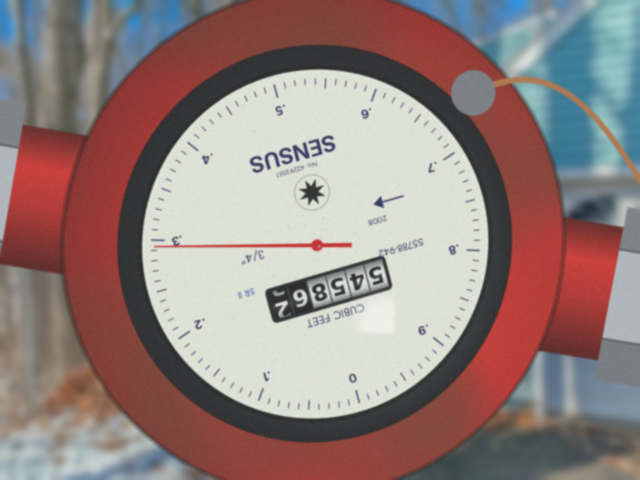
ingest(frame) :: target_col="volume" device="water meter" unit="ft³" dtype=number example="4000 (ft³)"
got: 545862.29 (ft³)
